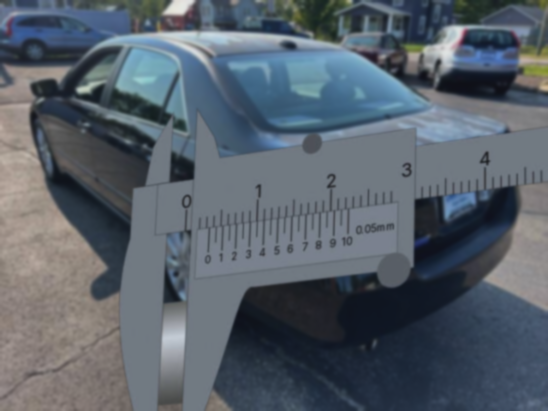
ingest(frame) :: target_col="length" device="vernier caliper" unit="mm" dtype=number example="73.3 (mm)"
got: 3.4 (mm)
